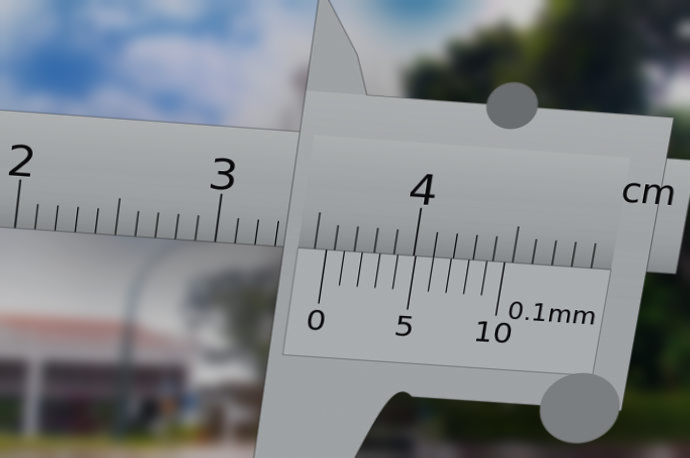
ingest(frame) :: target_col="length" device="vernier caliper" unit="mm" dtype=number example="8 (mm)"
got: 35.6 (mm)
